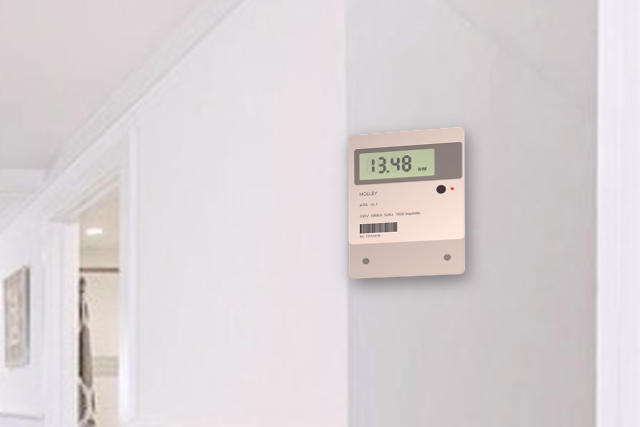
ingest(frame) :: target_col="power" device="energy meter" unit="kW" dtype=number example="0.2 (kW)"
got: 13.48 (kW)
